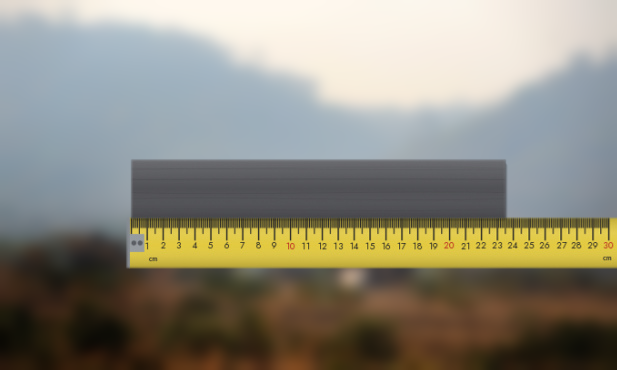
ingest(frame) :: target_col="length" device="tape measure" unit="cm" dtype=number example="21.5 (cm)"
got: 23.5 (cm)
